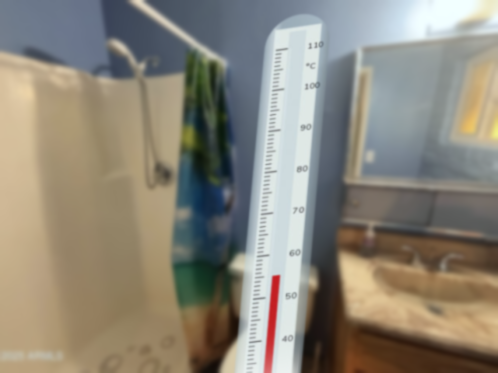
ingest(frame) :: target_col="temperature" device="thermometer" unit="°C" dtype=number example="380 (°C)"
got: 55 (°C)
